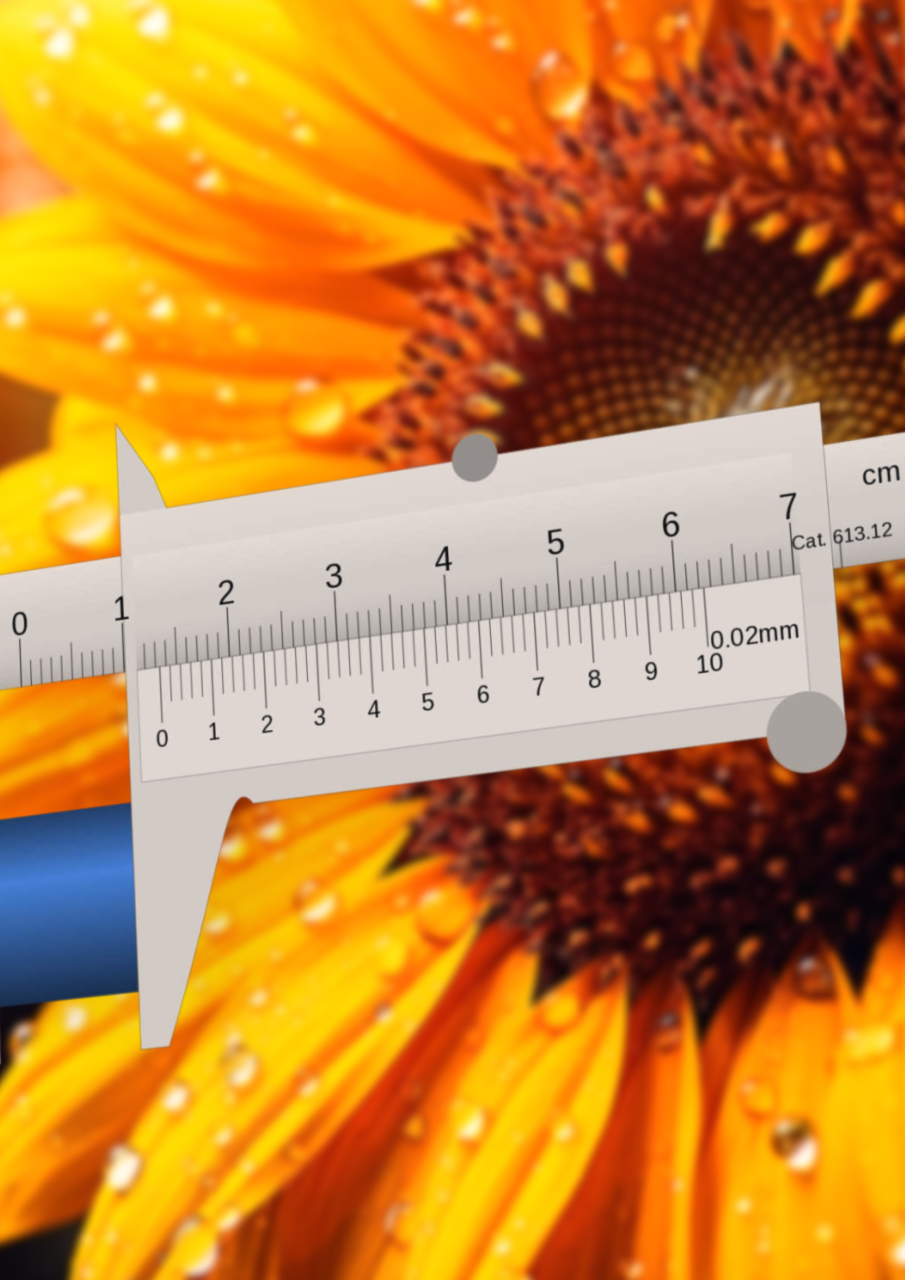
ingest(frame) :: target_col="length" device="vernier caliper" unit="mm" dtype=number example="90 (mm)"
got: 13.4 (mm)
